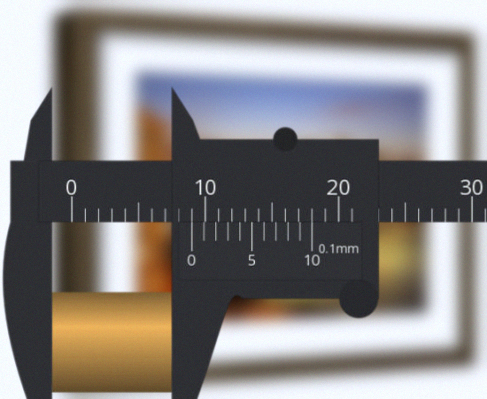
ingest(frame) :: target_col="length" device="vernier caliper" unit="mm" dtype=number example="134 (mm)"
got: 9.0 (mm)
